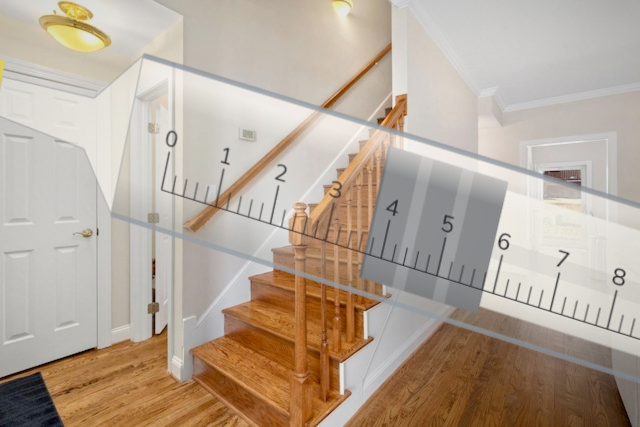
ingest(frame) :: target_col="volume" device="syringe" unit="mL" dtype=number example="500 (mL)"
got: 3.7 (mL)
